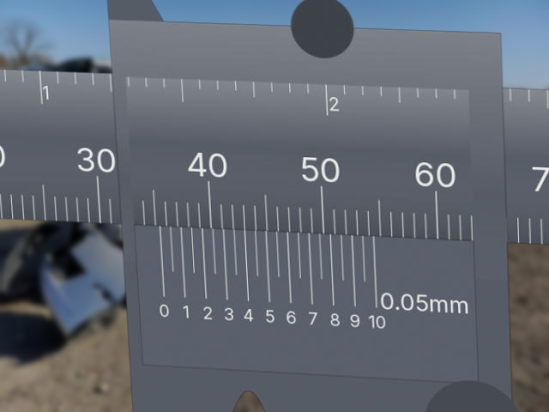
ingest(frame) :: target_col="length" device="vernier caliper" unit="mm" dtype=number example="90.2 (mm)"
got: 35.4 (mm)
